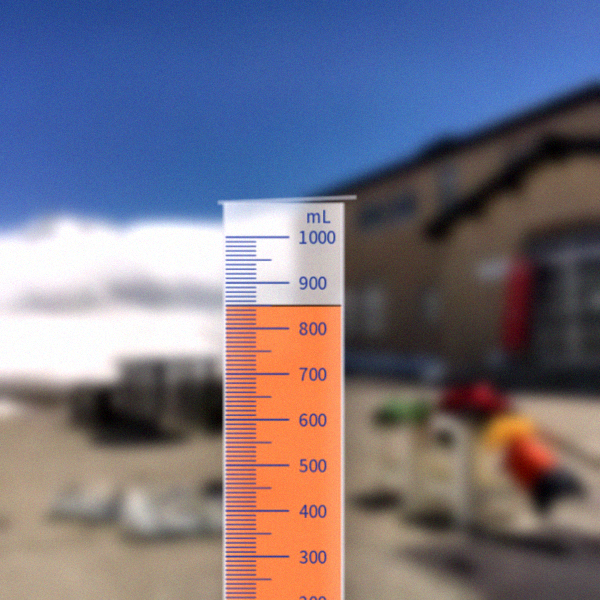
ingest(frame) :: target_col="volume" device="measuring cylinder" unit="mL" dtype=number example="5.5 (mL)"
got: 850 (mL)
